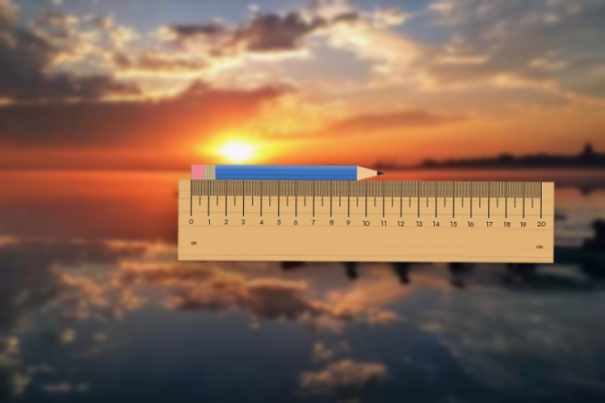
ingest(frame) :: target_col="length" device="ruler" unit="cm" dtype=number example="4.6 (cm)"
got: 11 (cm)
